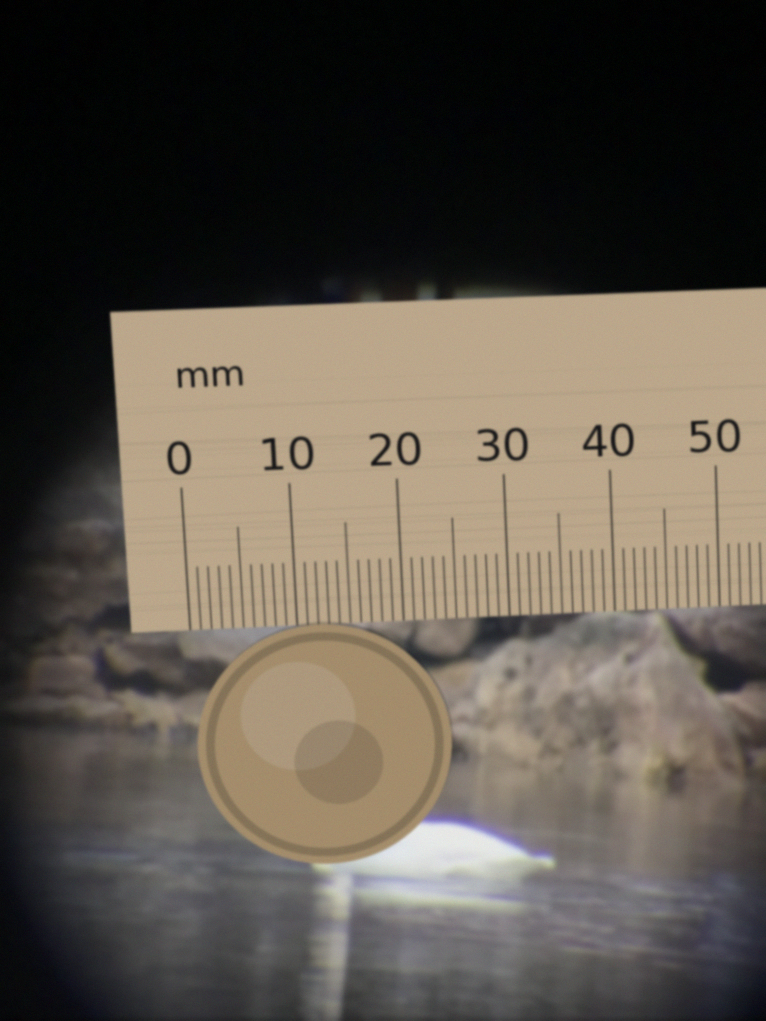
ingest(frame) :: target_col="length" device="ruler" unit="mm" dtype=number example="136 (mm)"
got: 24 (mm)
